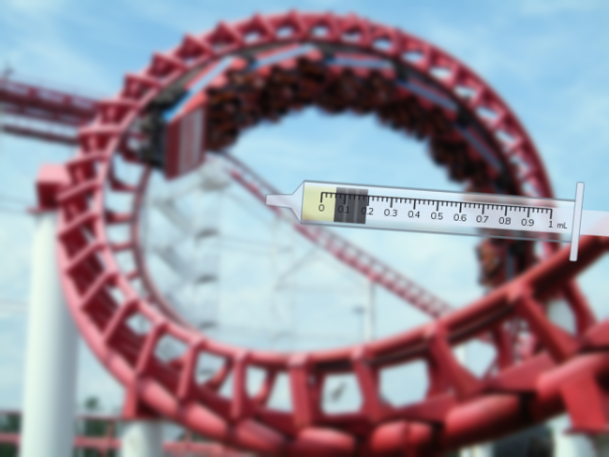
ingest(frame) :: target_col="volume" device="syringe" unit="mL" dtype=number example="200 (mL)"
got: 0.06 (mL)
